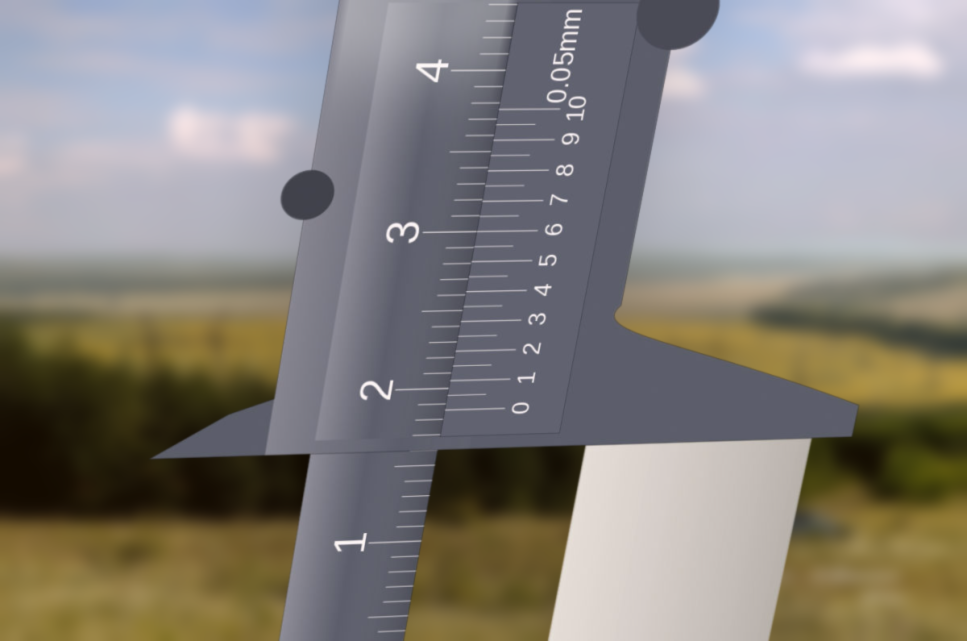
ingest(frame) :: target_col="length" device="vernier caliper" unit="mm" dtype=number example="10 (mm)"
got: 18.6 (mm)
